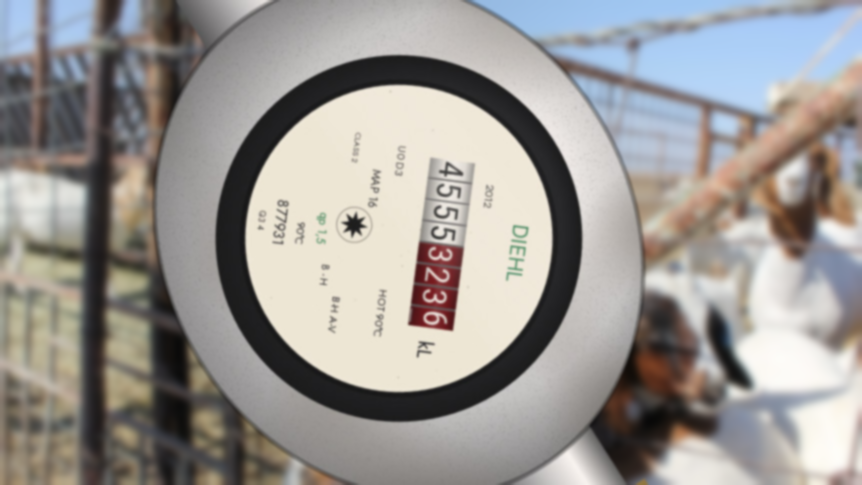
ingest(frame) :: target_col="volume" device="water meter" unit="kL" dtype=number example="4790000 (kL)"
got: 4555.3236 (kL)
